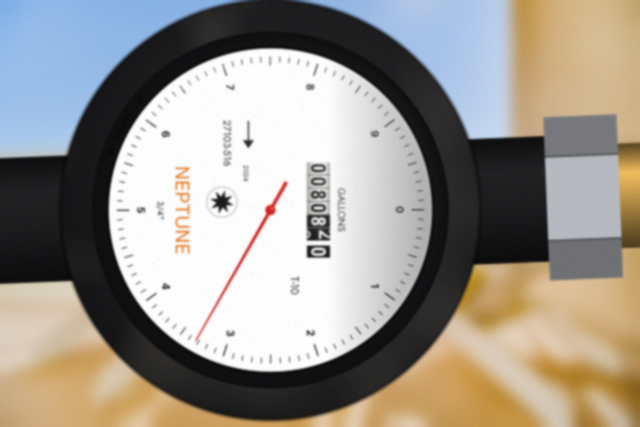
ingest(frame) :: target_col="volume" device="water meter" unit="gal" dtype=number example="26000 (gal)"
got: 80823.3 (gal)
